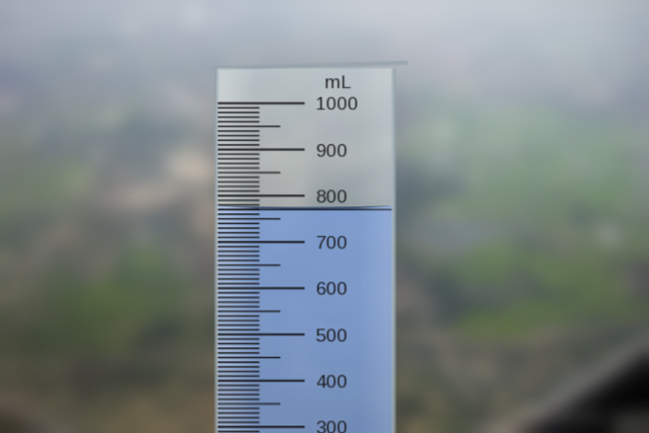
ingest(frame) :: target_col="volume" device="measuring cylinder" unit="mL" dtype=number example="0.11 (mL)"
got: 770 (mL)
